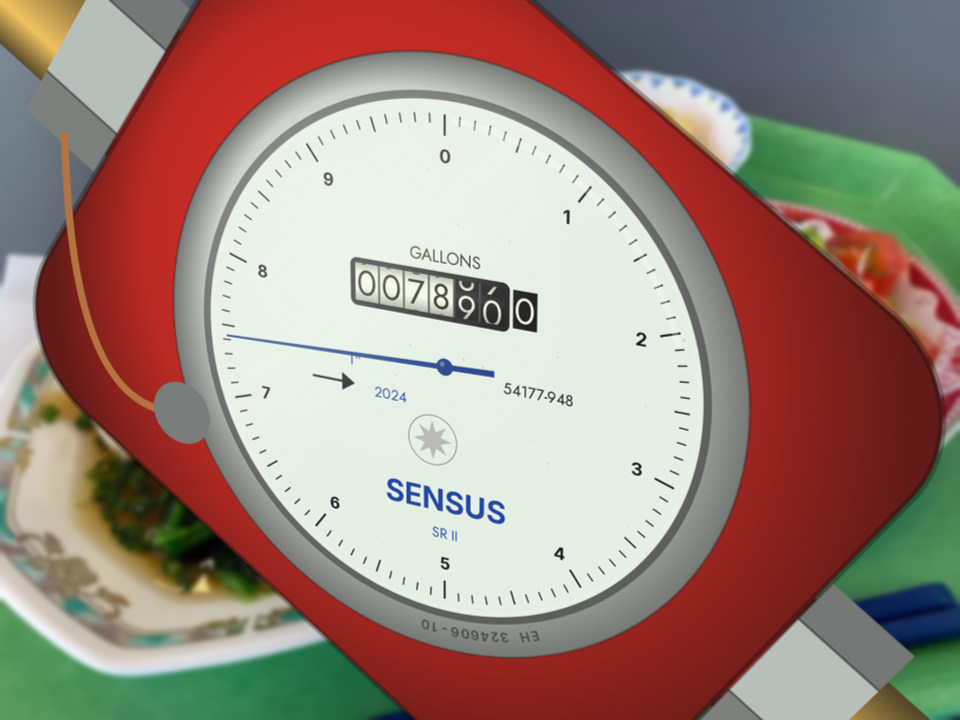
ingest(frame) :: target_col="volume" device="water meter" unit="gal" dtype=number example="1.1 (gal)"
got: 78897.4 (gal)
